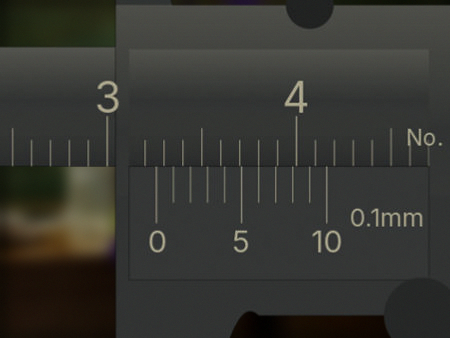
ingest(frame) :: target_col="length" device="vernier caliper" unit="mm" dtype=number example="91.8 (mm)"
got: 32.6 (mm)
